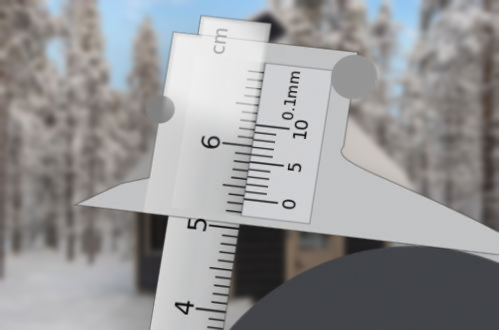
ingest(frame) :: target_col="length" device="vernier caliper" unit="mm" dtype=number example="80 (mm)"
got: 53.6 (mm)
